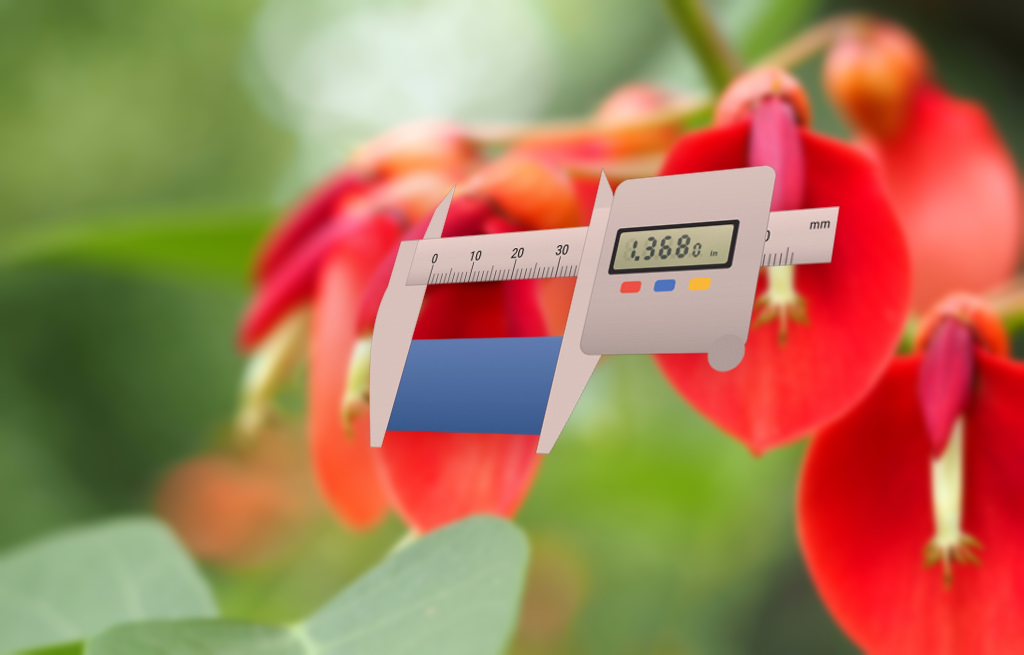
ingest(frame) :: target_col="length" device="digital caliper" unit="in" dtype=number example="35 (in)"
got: 1.3680 (in)
